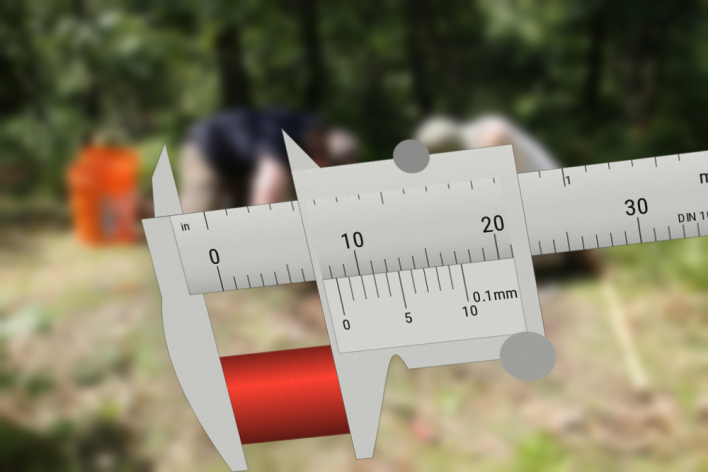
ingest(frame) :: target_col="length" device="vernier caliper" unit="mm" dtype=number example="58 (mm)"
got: 8.3 (mm)
